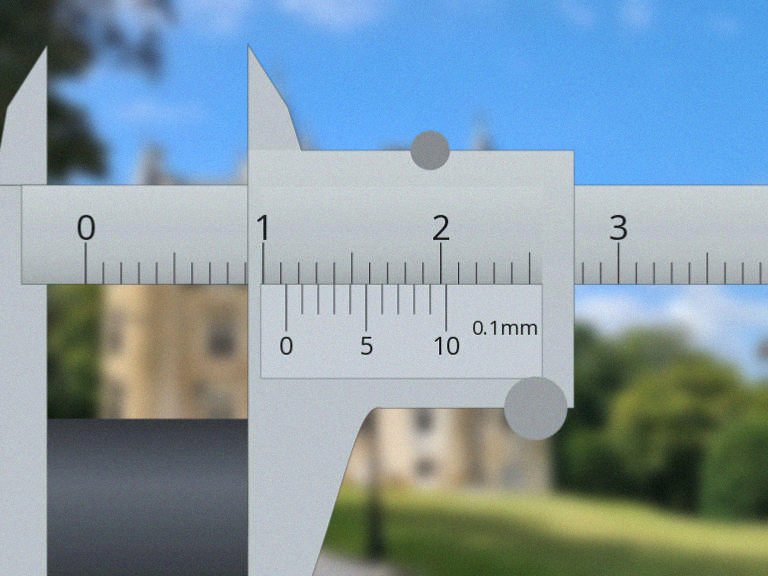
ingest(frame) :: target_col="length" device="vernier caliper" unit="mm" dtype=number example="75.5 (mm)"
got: 11.3 (mm)
